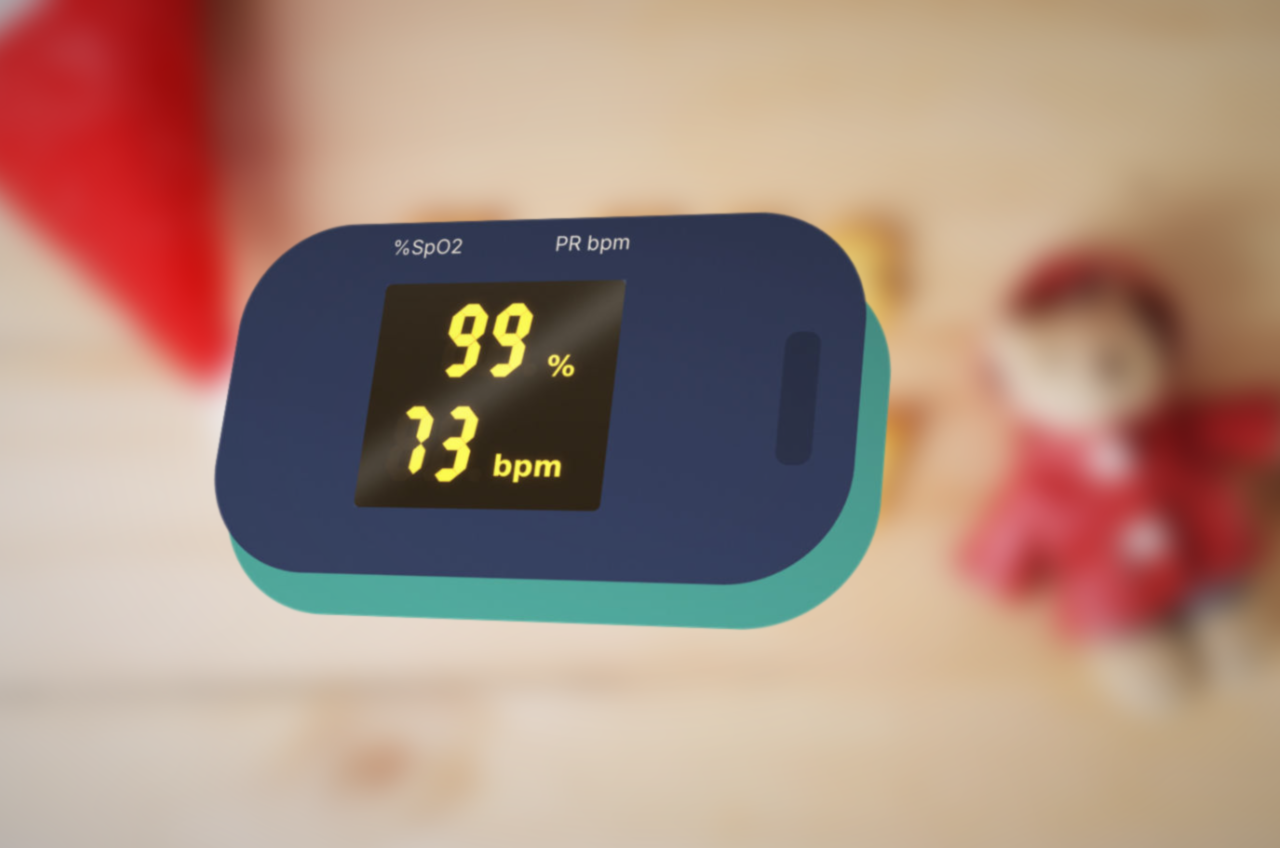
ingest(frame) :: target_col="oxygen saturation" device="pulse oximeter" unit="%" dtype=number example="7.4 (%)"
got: 99 (%)
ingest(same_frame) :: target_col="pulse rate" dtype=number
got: 73 (bpm)
